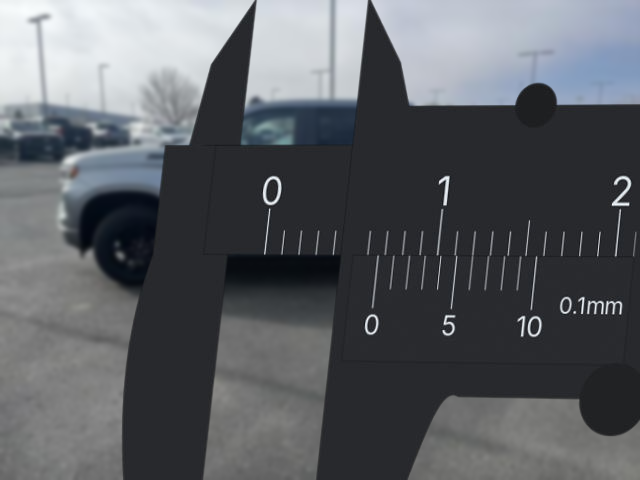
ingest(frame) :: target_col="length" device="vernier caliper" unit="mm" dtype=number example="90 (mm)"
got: 6.6 (mm)
